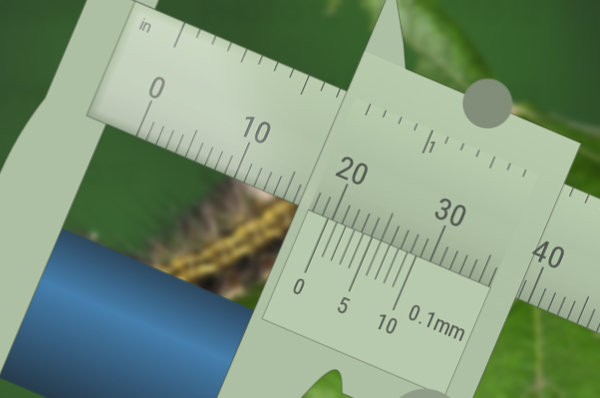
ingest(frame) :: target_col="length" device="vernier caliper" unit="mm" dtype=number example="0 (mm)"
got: 19.6 (mm)
